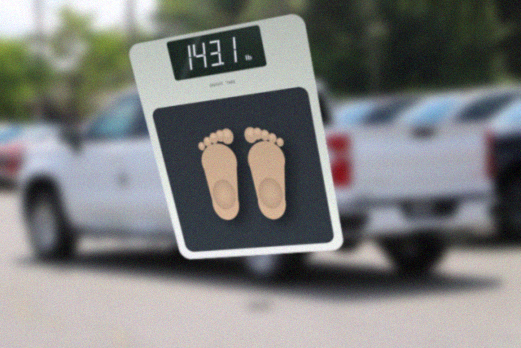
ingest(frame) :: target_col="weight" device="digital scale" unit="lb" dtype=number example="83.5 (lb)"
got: 143.1 (lb)
